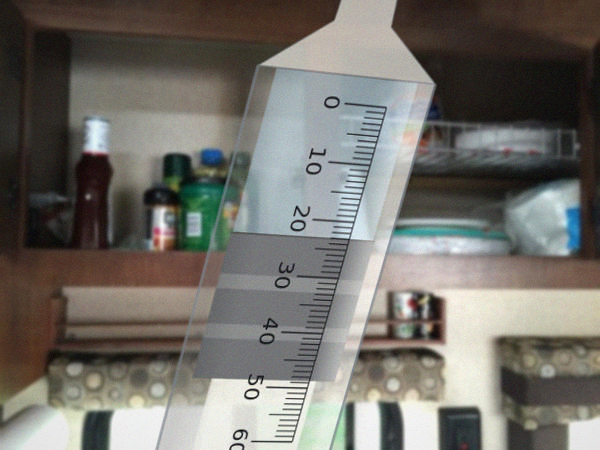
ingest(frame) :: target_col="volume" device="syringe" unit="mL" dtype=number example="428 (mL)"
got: 23 (mL)
